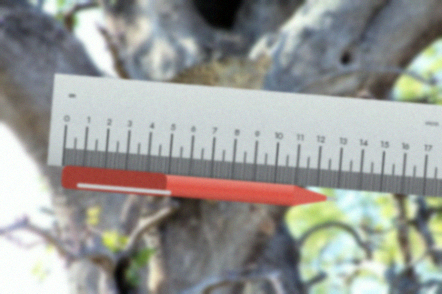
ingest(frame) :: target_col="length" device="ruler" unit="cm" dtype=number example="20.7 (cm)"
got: 13 (cm)
